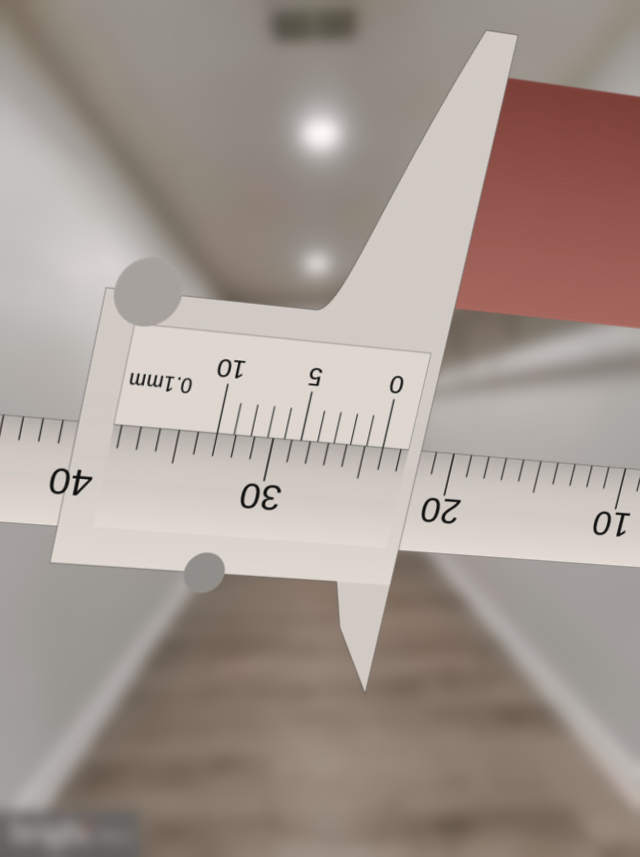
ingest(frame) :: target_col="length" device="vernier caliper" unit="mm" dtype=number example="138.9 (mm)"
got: 24.0 (mm)
